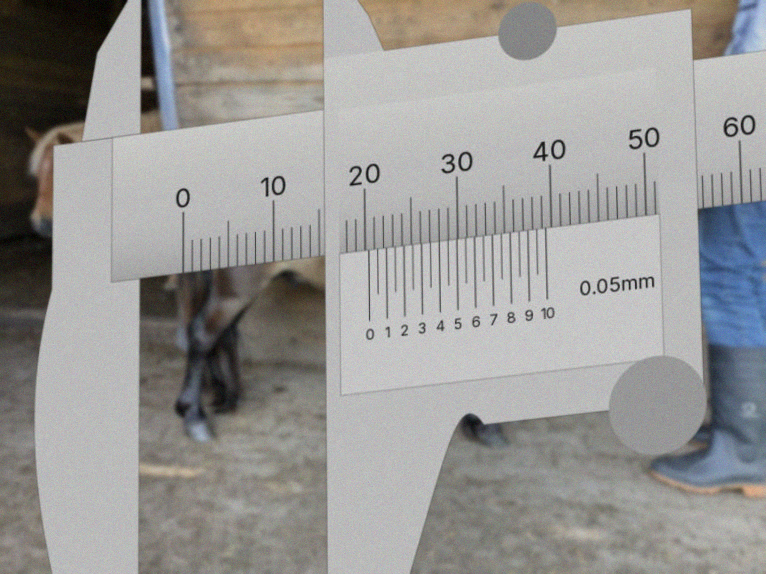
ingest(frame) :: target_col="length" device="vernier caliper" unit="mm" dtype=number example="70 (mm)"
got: 20.4 (mm)
